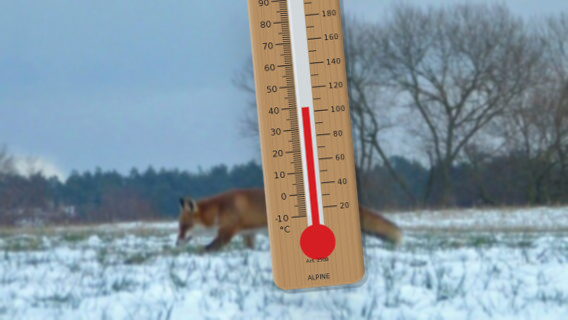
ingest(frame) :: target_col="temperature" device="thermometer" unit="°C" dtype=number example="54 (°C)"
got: 40 (°C)
